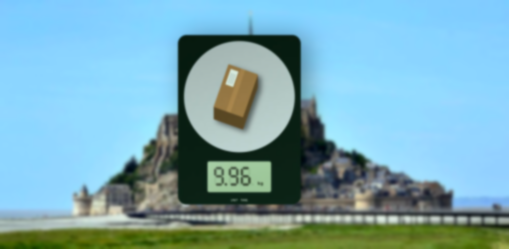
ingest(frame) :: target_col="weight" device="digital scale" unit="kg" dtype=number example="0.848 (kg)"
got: 9.96 (kg)
